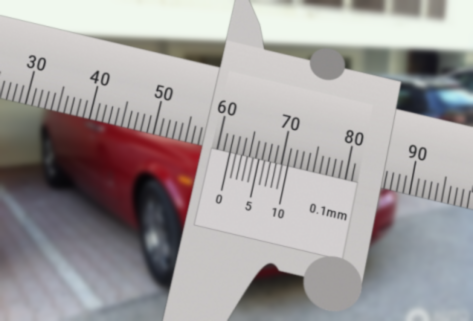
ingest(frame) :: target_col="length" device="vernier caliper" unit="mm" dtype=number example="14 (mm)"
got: 62.0 (mm)
